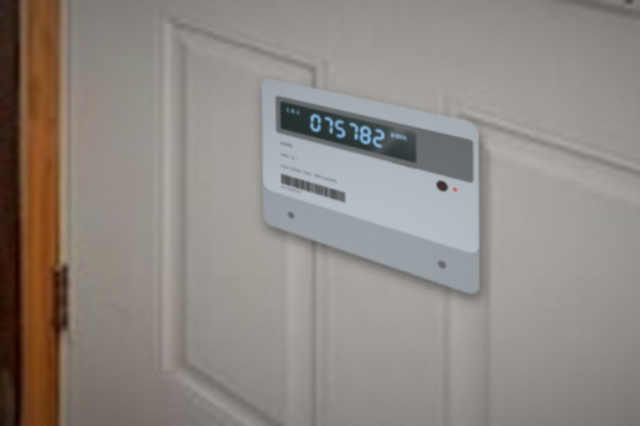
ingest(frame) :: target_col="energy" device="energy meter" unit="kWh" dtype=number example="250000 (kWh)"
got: 75782 (kWh)
